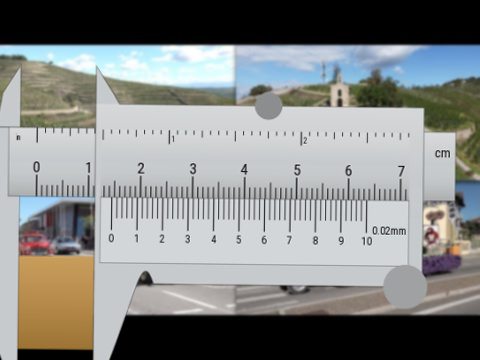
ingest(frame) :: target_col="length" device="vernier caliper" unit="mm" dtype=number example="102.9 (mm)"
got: 14.5 (mm)
